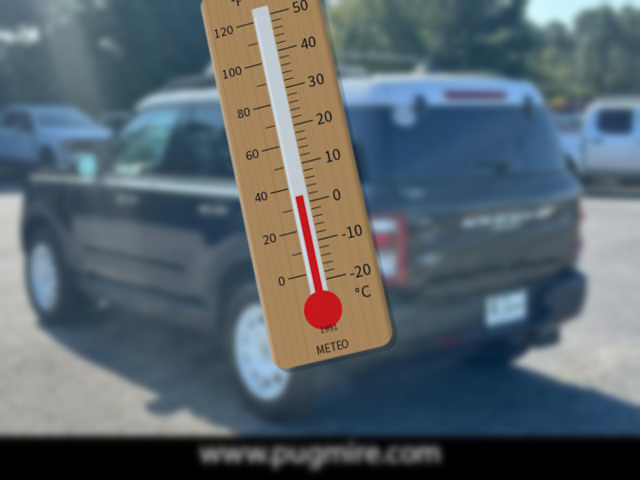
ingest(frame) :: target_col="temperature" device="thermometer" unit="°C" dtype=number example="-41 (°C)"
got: 2 (°C)
